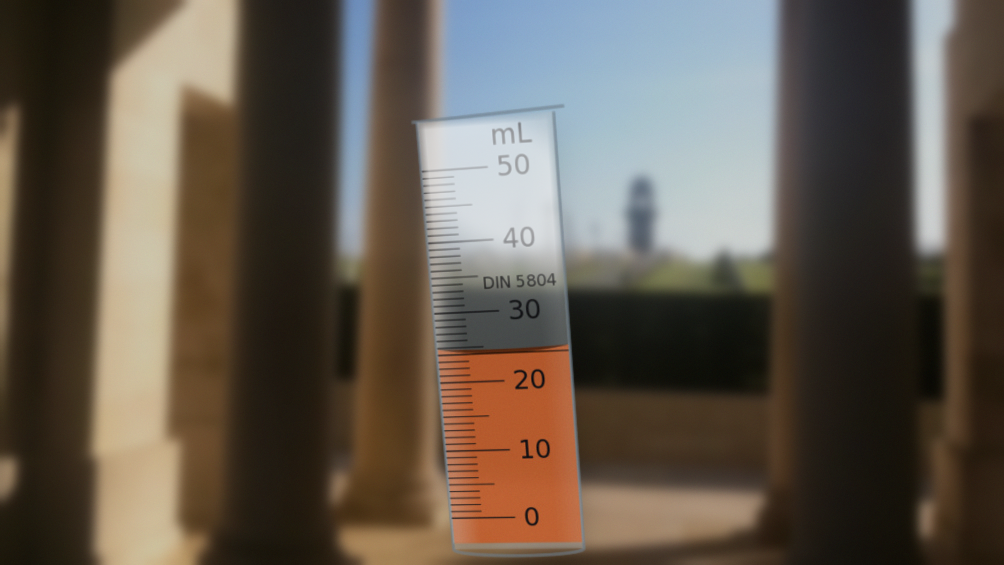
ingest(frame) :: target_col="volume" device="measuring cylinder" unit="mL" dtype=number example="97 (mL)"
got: 24 (mL)
